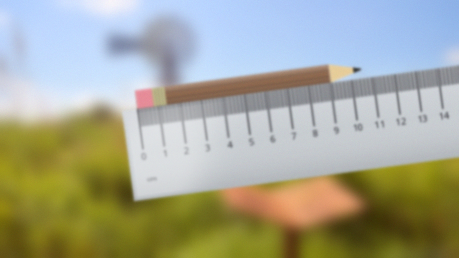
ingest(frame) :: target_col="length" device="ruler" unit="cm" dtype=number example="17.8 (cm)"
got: 10.5 (cm)
